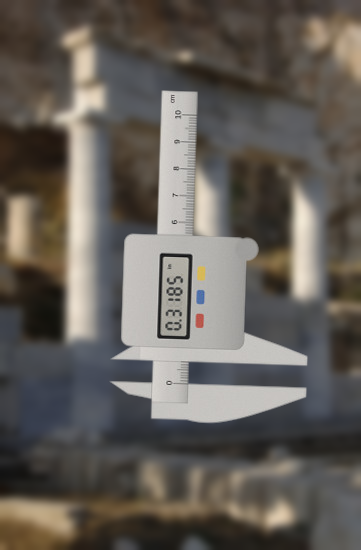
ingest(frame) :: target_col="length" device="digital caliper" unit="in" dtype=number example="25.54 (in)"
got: 0.3185 (in)
